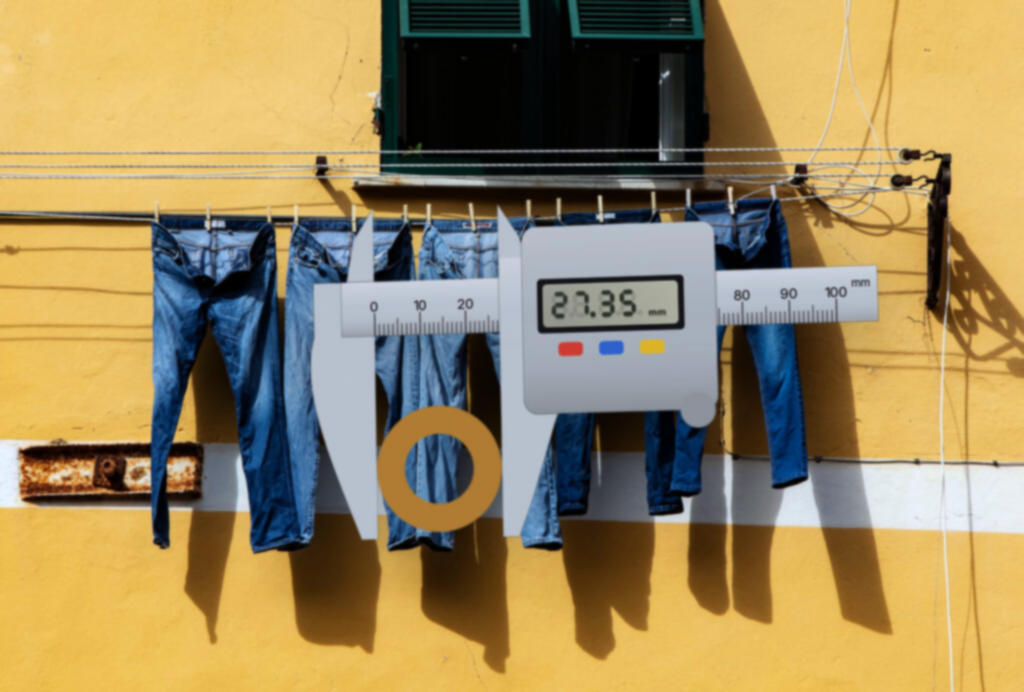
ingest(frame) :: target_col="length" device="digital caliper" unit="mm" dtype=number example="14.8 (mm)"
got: 27.35 (mm)
